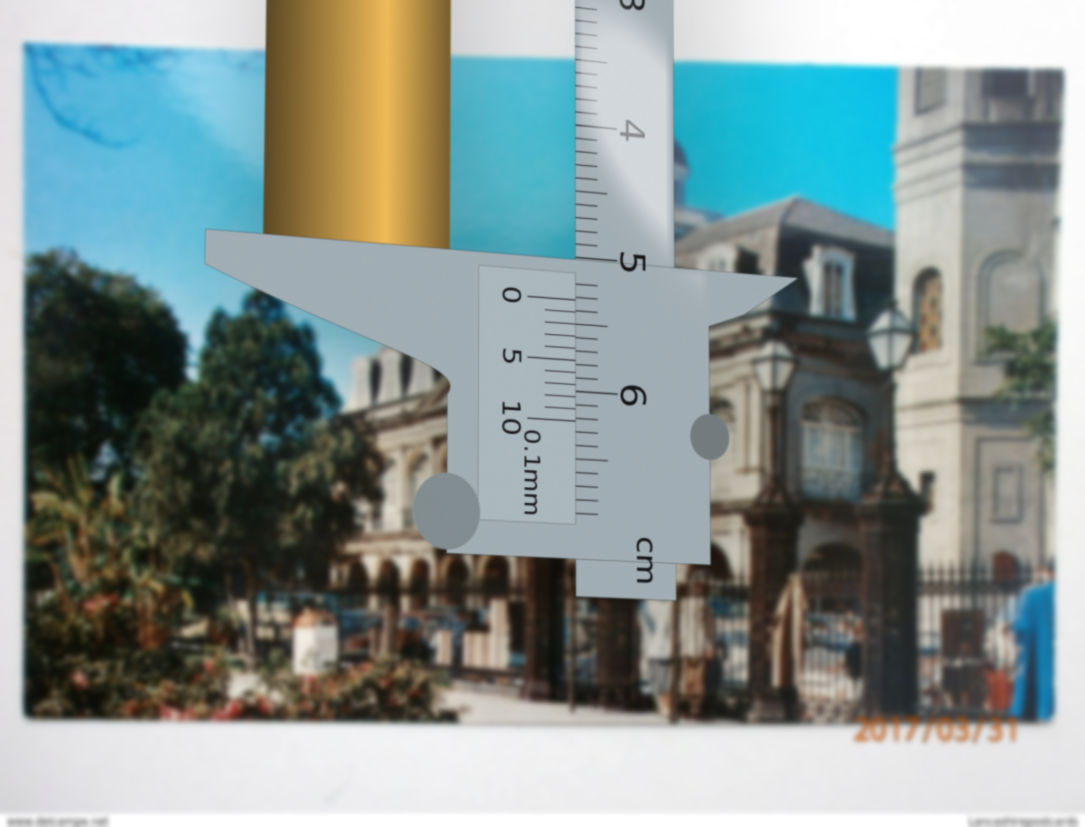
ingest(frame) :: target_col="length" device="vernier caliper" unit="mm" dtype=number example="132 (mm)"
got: 53.2 (mm)
